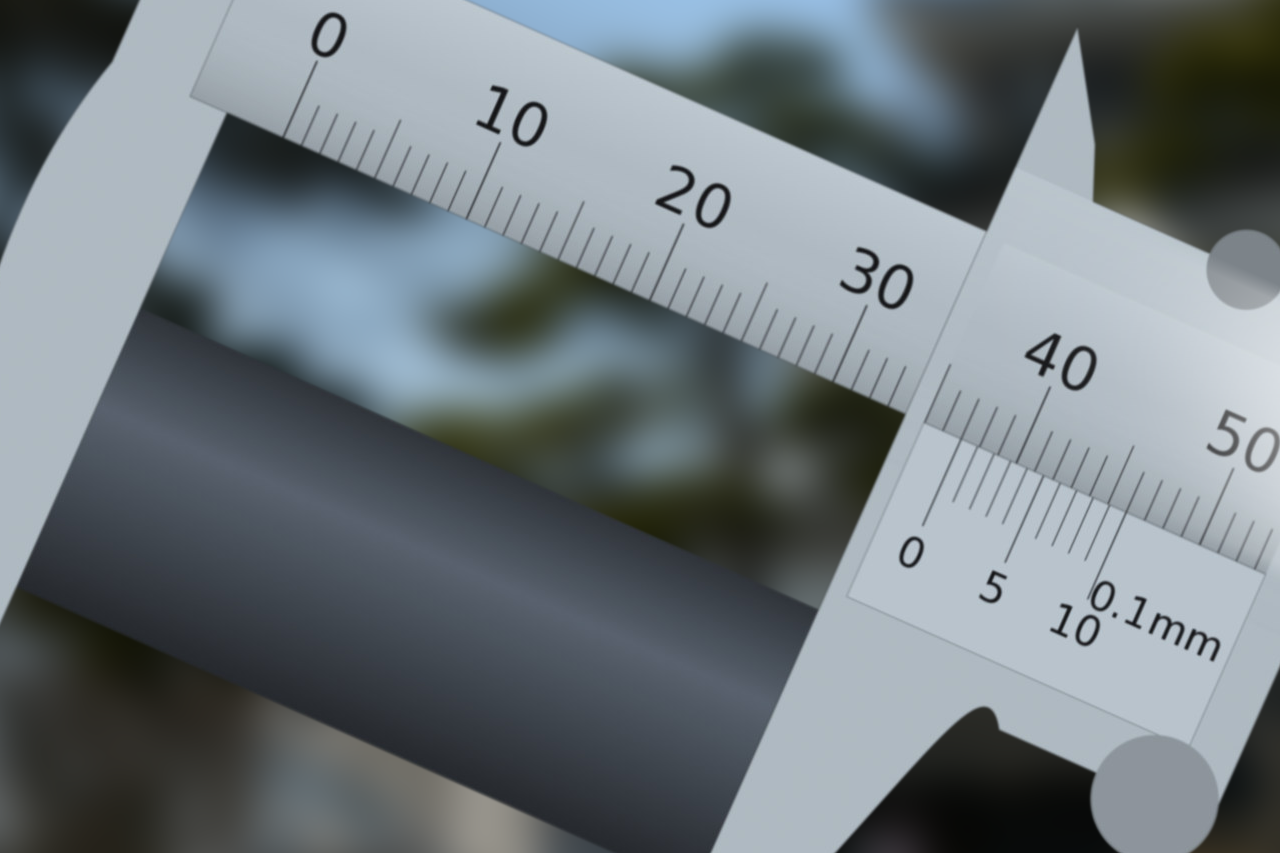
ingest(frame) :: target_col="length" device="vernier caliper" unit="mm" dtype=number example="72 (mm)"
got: 37.0 (mm)
